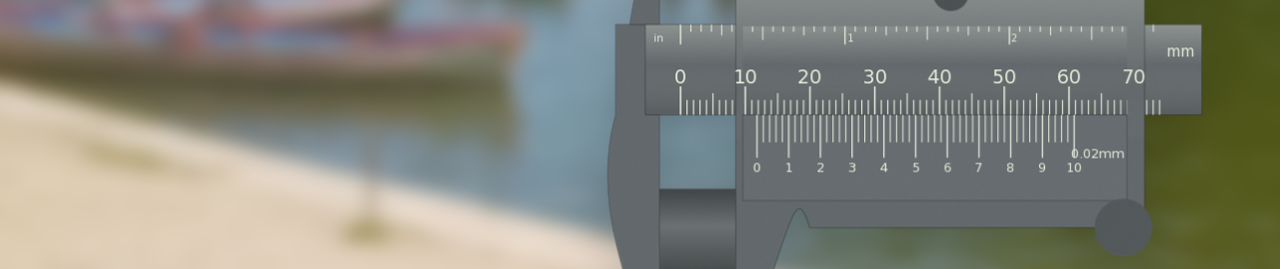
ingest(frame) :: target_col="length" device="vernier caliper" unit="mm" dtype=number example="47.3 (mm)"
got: 11.8 (mm)
